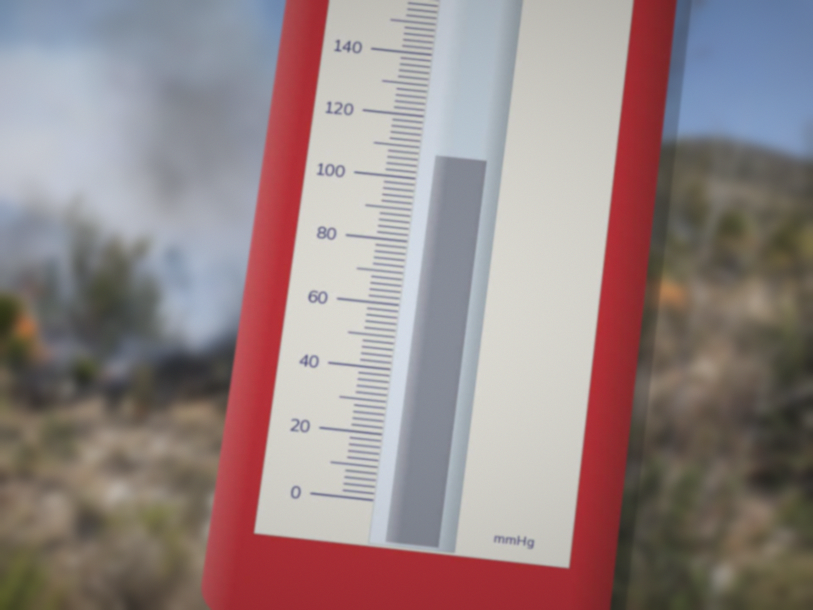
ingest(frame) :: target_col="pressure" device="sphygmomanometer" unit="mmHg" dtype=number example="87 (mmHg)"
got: 108 (mmHg)
